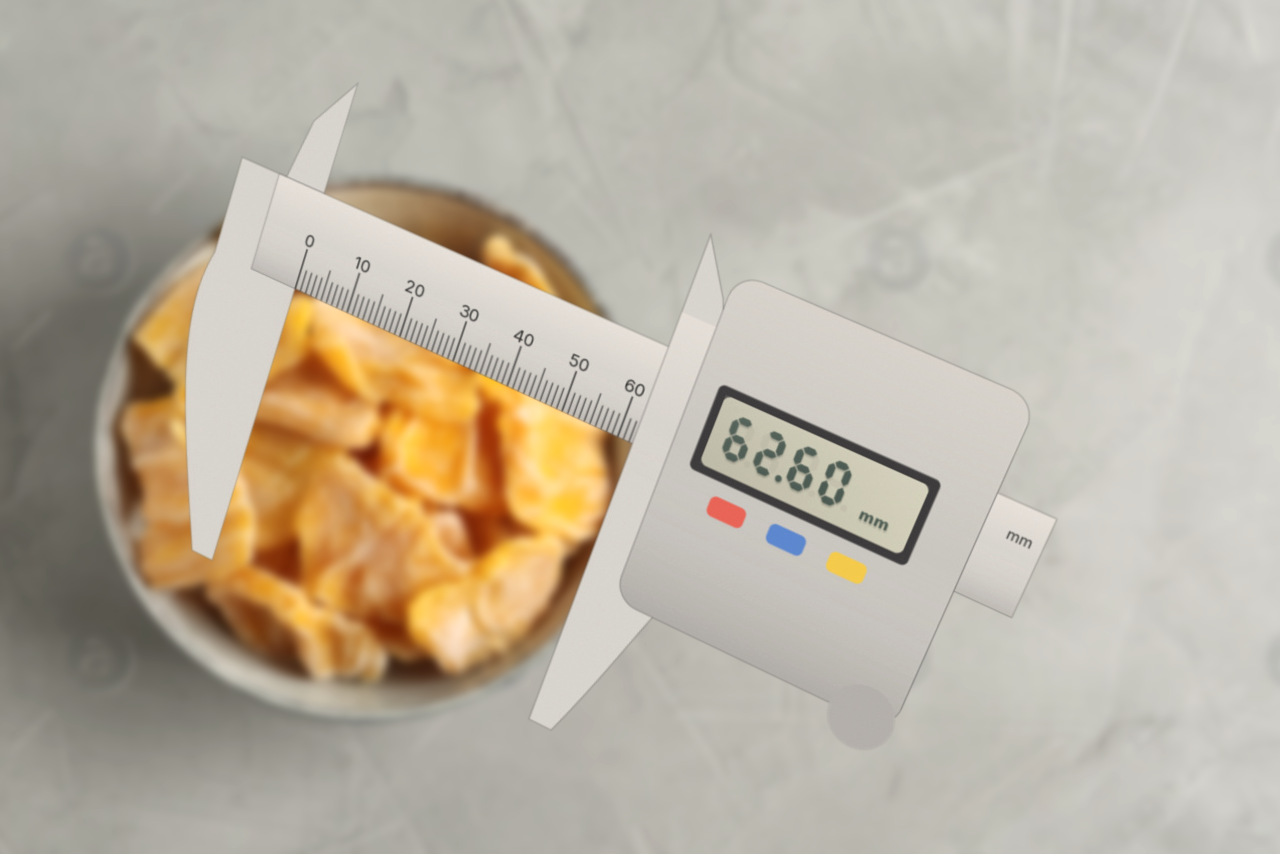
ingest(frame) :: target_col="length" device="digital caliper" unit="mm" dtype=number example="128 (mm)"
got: 62.60 (mm)
